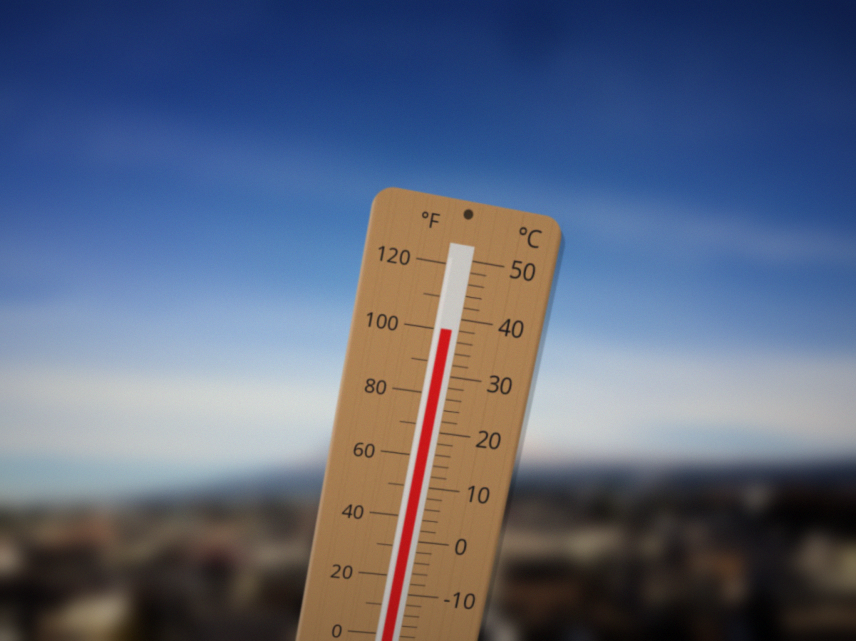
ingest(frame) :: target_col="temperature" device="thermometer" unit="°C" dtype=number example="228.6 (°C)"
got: 38 (°C)
